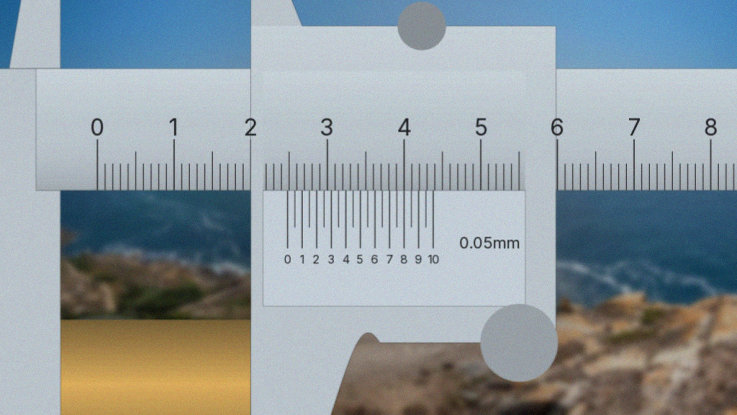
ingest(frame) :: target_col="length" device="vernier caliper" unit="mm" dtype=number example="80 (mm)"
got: 24.8 (mm)
